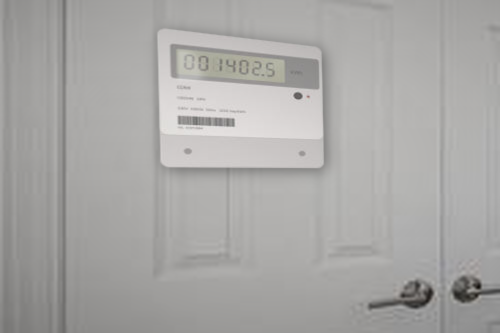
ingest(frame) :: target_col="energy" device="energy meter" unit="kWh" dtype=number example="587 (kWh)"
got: 1402.5 (kWh)
